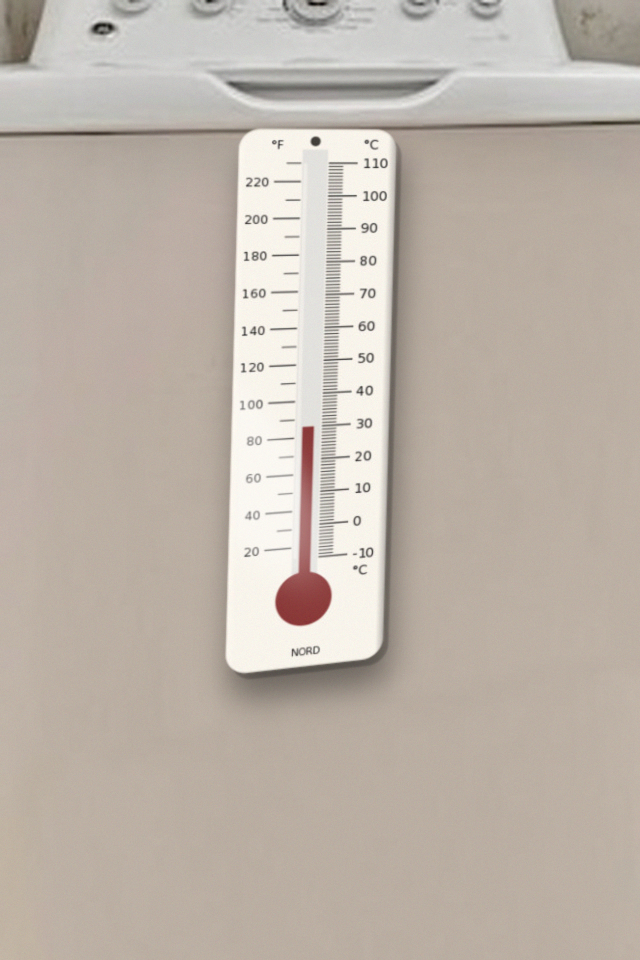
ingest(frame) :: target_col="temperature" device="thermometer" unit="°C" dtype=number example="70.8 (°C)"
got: 30 (°C)
